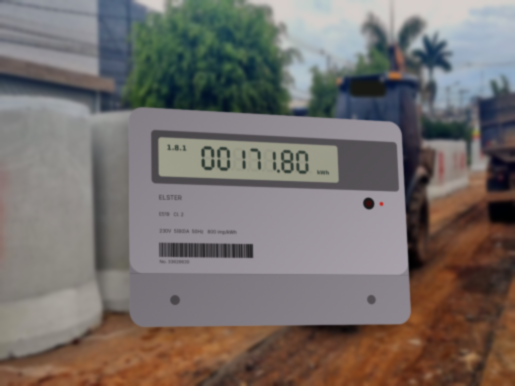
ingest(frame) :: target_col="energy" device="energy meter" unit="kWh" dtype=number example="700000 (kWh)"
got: 171.80 (kWh)
